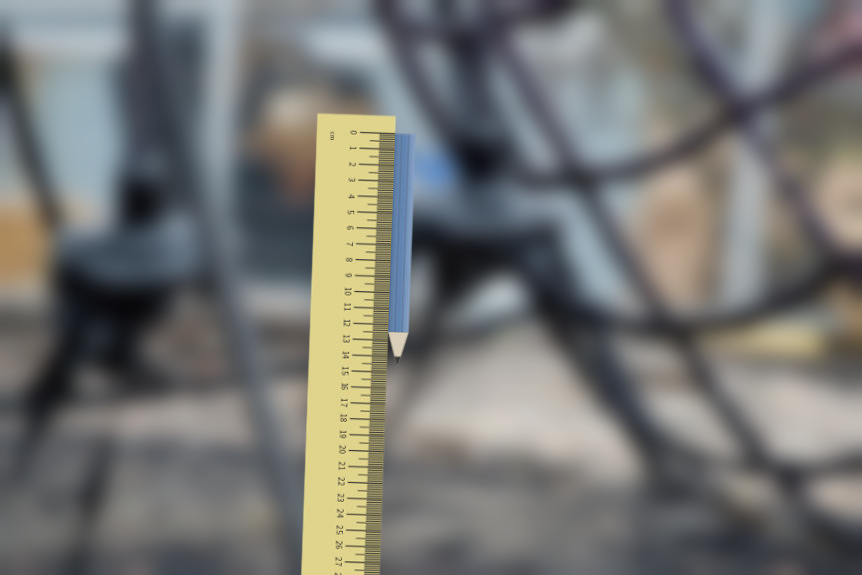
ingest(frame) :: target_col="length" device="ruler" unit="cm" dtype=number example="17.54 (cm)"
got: 14.5 (cm)
